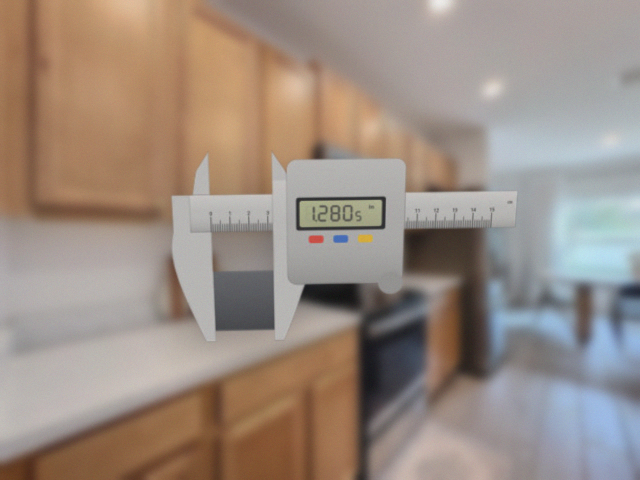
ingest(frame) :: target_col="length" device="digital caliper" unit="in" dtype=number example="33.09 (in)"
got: 1.2805 (in)
